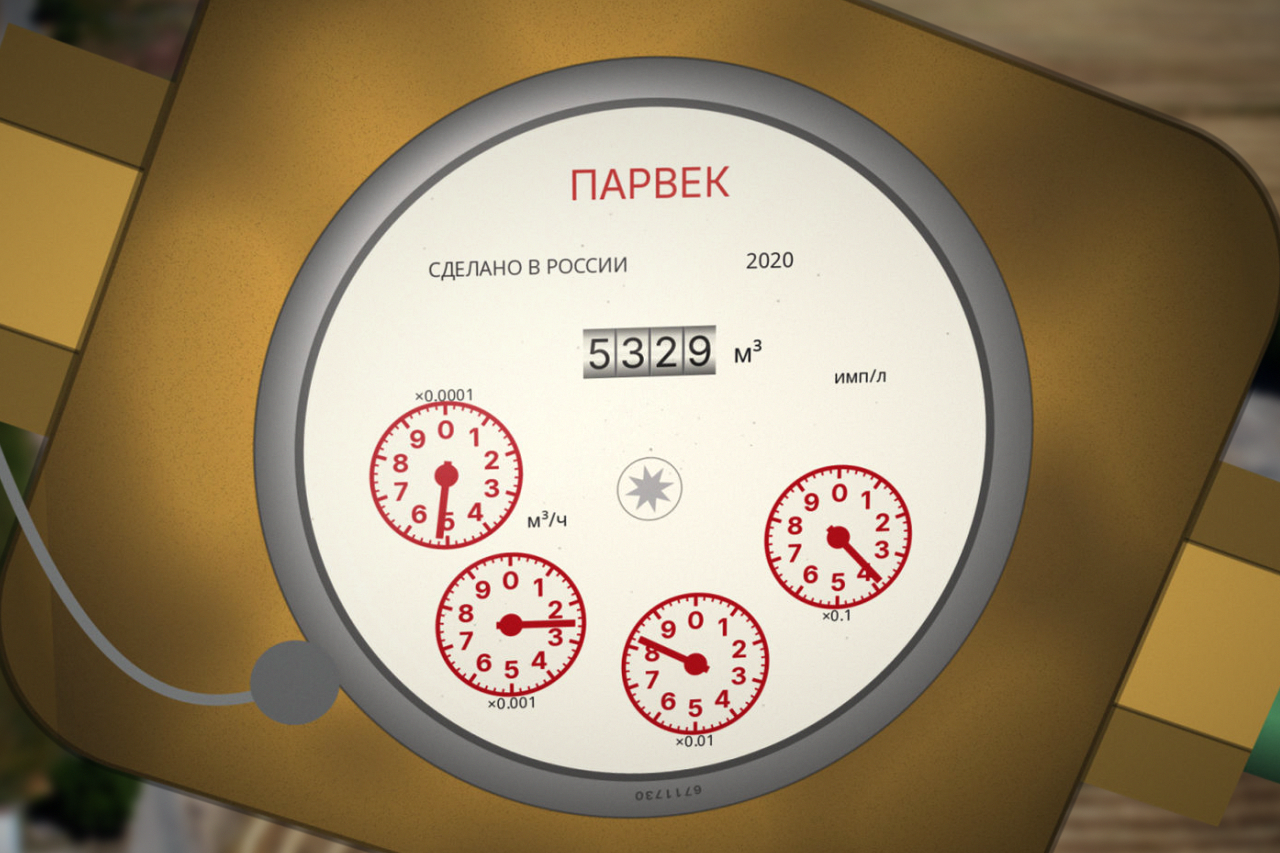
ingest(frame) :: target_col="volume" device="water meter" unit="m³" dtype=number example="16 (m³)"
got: 5329.3825 (m³)
